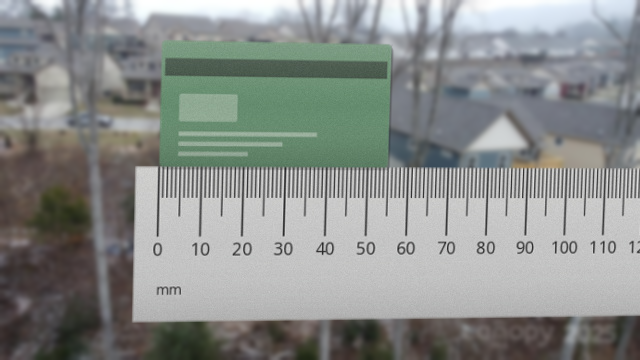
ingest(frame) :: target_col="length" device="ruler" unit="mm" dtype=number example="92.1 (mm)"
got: 55 (mm)
